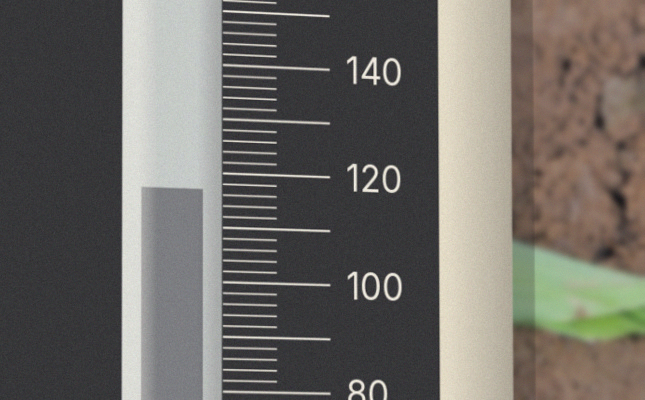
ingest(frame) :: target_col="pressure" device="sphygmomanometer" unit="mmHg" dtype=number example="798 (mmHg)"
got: 117 (mmHg)
